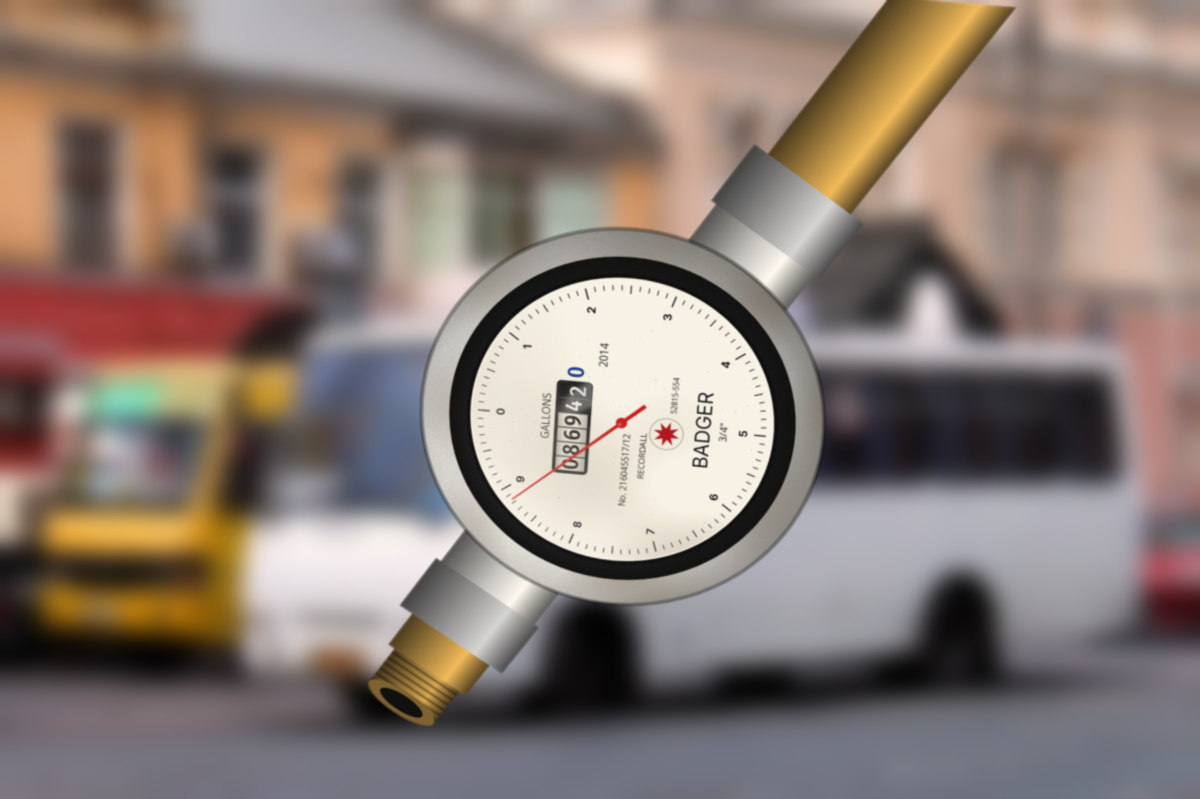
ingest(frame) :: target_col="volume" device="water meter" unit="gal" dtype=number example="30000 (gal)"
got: 869418.8 (gal)
